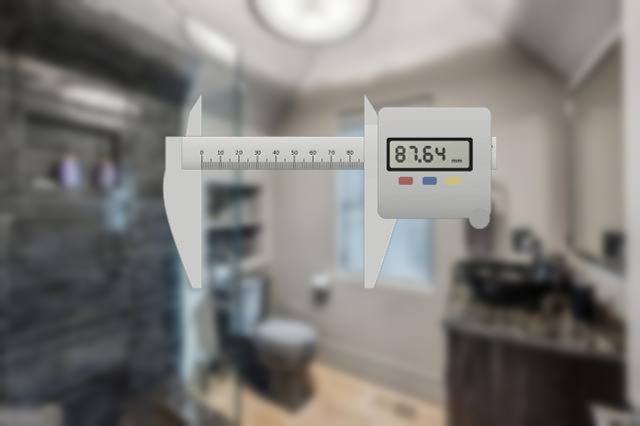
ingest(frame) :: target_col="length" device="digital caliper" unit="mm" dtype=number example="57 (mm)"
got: 87.64 (mm)
